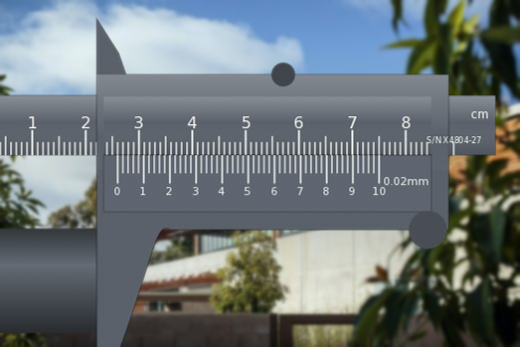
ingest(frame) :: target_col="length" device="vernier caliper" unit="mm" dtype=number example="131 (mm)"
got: 26.0 (mm)
